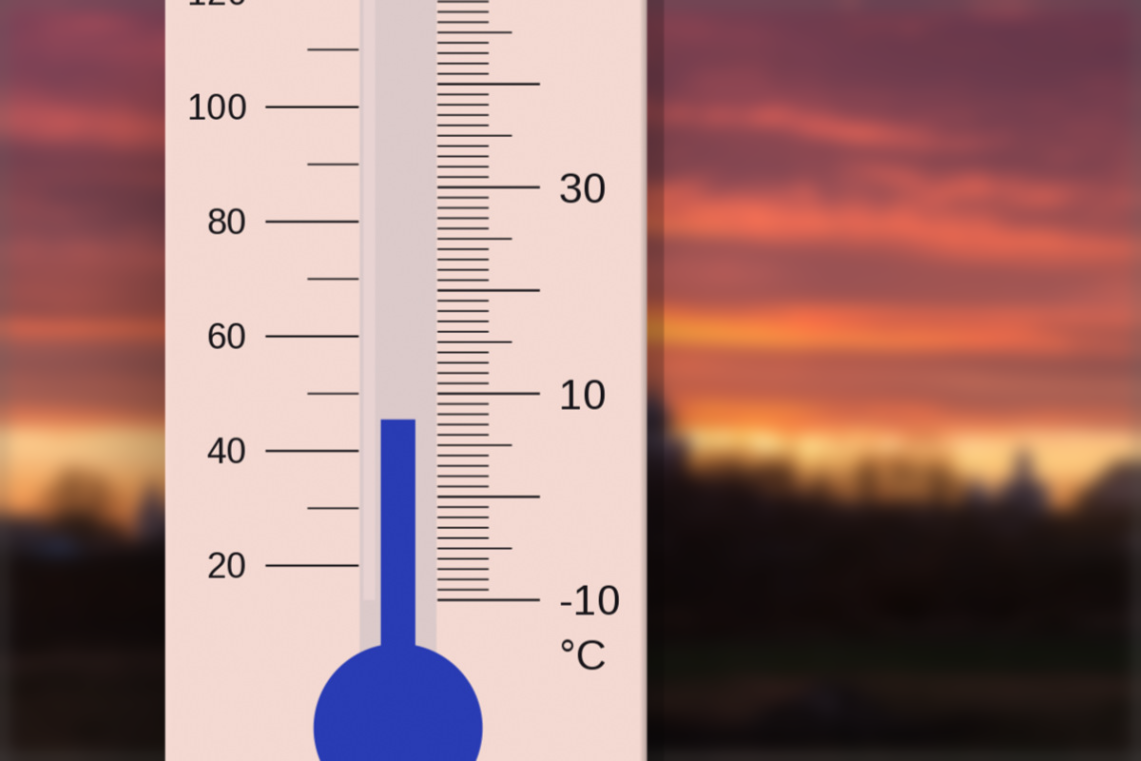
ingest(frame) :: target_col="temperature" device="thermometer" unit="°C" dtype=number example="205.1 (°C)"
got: 7.5 (°C)
